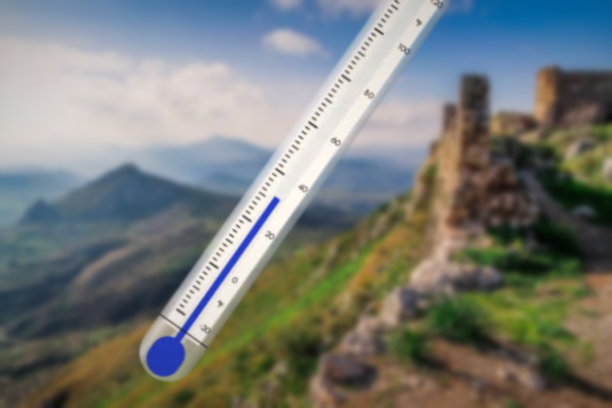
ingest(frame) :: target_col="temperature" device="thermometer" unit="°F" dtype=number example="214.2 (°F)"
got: 32 (°F)
